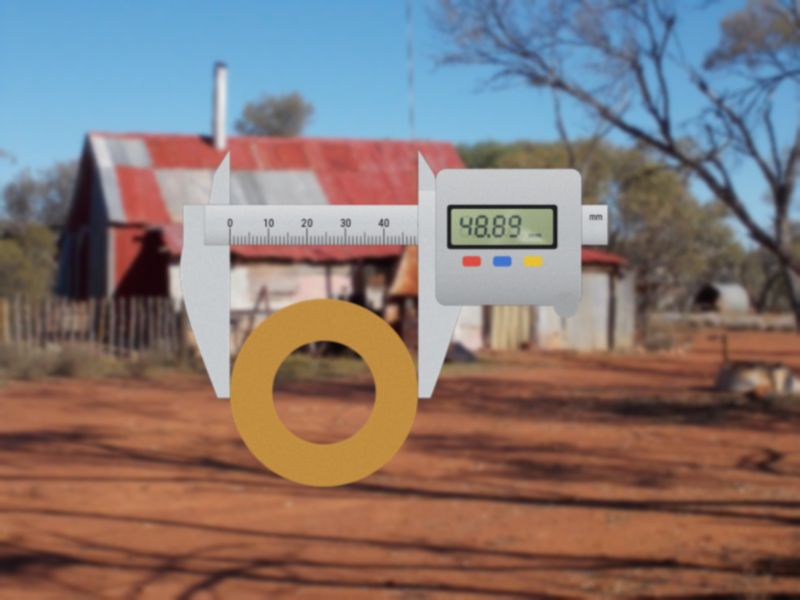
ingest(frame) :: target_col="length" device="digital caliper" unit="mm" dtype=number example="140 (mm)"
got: 48.89 (mm)
